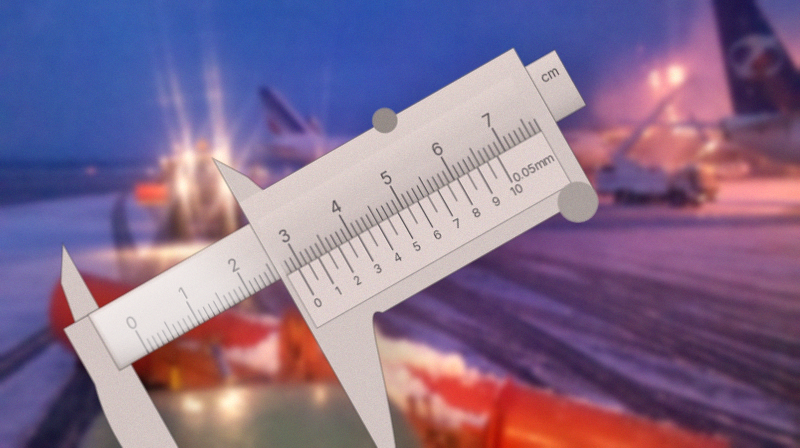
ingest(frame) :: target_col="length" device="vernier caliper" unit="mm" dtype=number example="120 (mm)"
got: 29.4 (mm)
